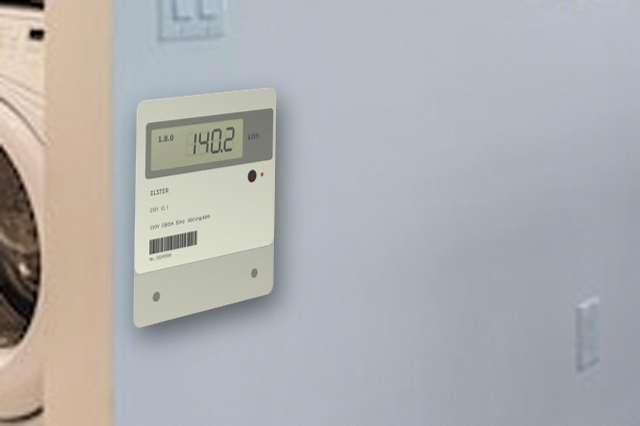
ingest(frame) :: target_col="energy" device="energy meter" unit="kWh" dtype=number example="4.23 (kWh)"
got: 140.2 (kWh)
